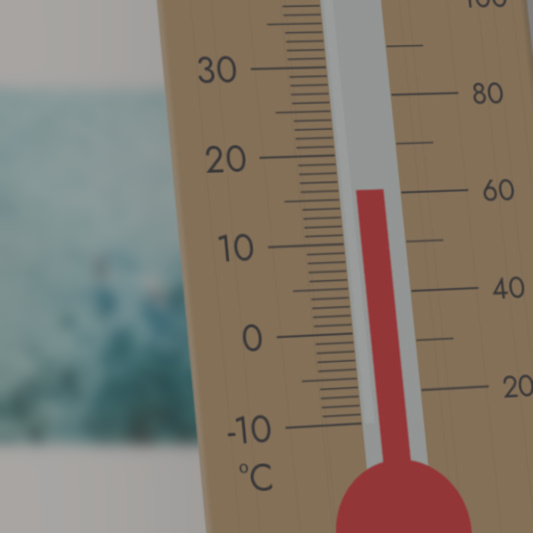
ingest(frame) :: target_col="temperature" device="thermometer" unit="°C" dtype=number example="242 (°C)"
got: 16 (°C)
